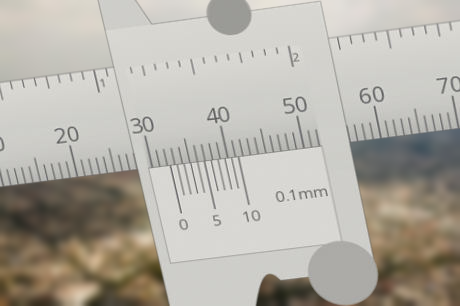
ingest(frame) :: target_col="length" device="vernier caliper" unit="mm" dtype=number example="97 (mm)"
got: 32.4 (mm)
